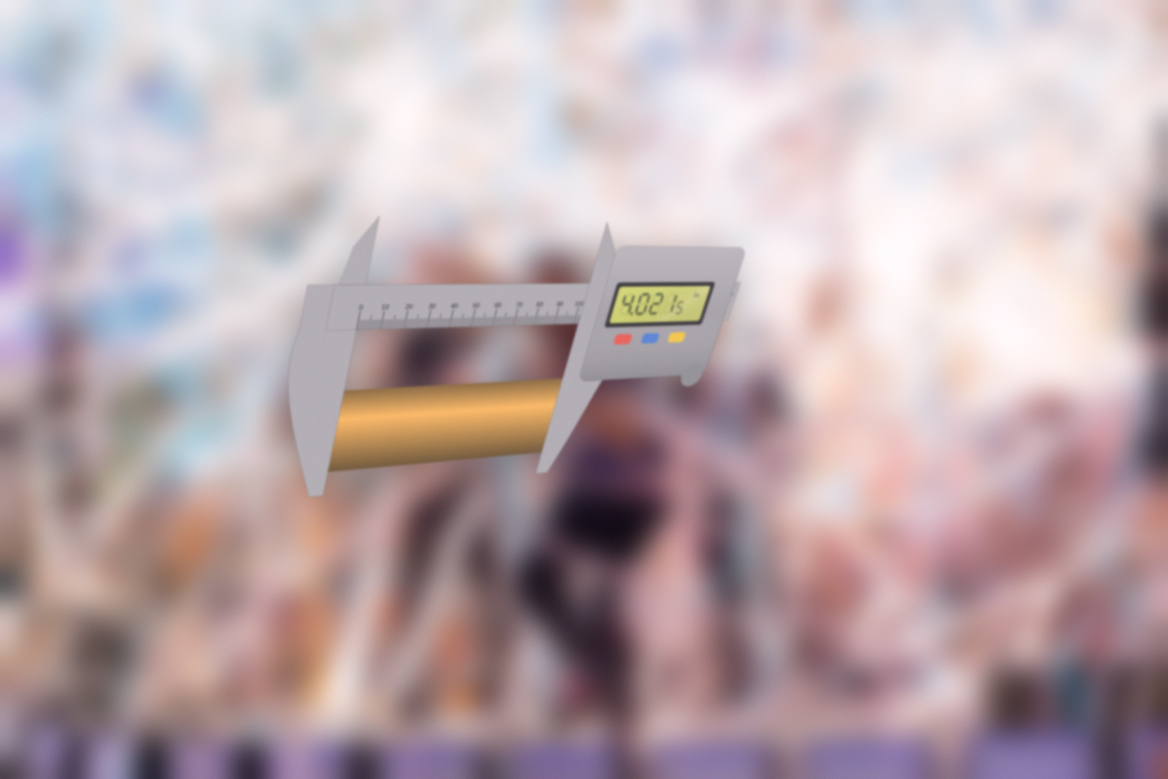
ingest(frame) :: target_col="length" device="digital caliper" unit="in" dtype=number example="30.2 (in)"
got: 4.0215 (in)
